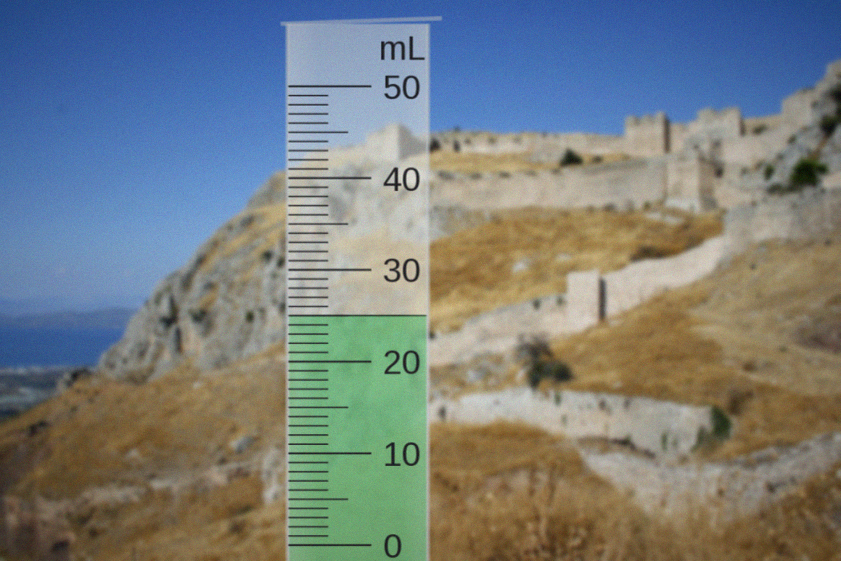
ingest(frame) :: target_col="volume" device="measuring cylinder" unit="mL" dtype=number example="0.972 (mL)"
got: 25 (mL)
